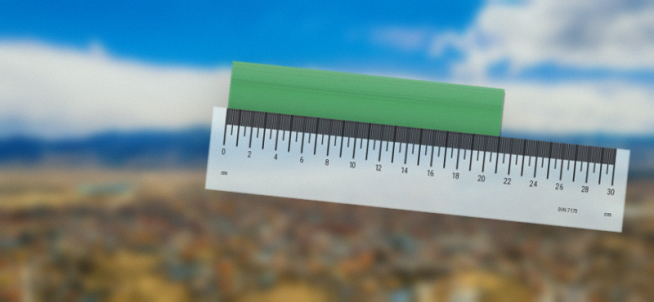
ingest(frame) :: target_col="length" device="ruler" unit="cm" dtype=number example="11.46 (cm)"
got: 21 (cm)
